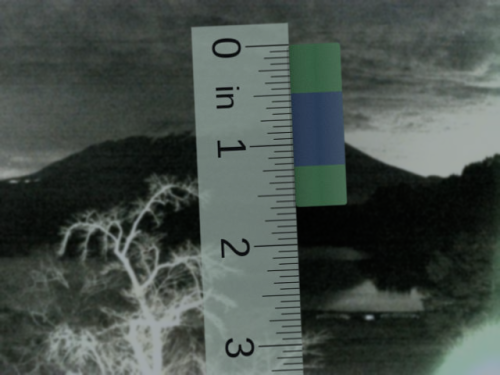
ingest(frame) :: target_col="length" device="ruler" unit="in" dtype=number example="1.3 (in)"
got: 1.625 (in)
